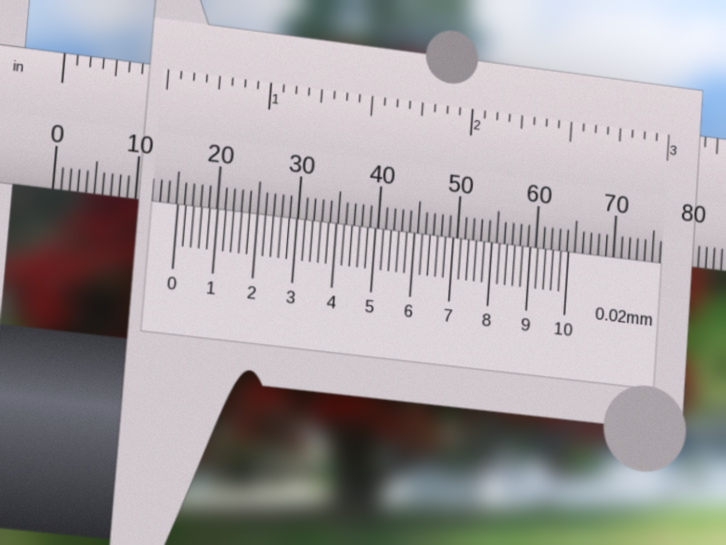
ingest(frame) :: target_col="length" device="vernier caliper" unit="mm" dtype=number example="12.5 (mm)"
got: 15.2 (mm)
